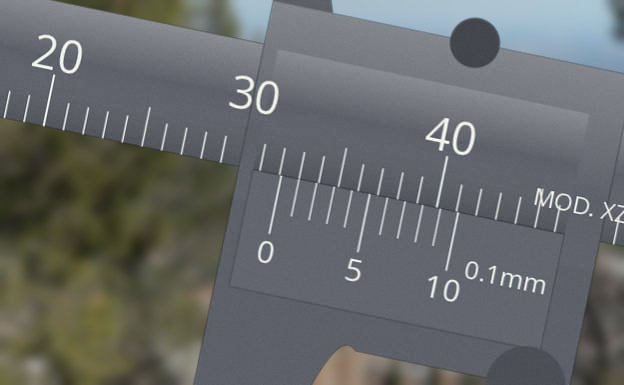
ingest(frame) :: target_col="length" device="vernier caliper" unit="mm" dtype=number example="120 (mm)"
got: 32.1 (mm)
